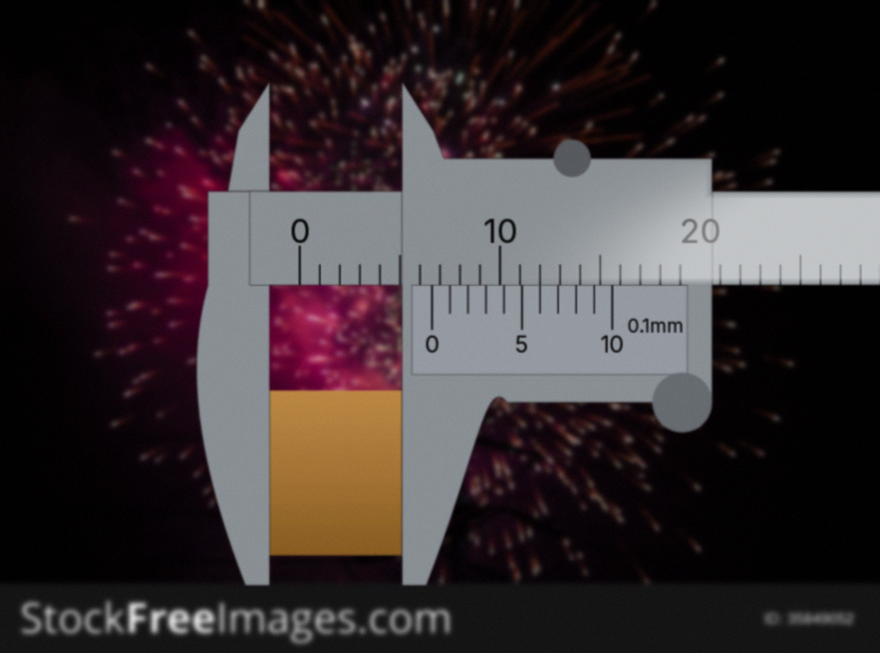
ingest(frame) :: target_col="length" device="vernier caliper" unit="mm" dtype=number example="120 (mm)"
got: 6.6 (mm)
